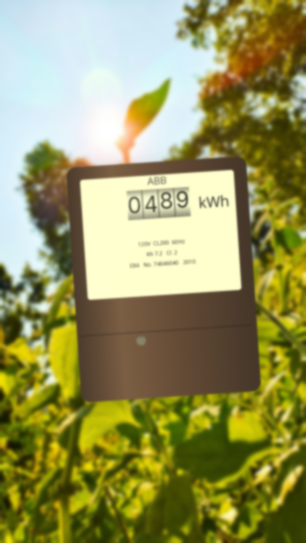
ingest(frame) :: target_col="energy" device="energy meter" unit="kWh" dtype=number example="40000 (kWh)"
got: 489 (kWh)
